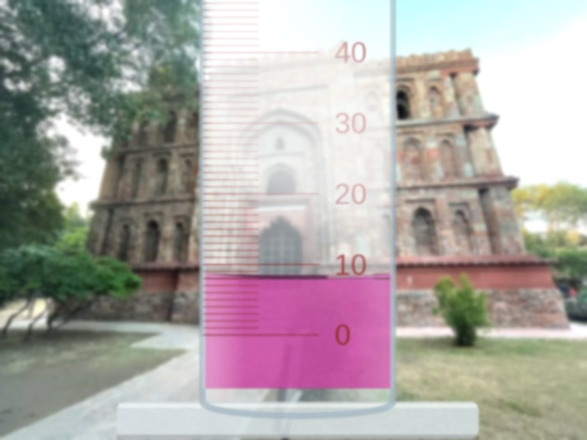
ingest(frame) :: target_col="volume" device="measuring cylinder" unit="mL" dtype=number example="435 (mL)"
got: 8 (mL)
